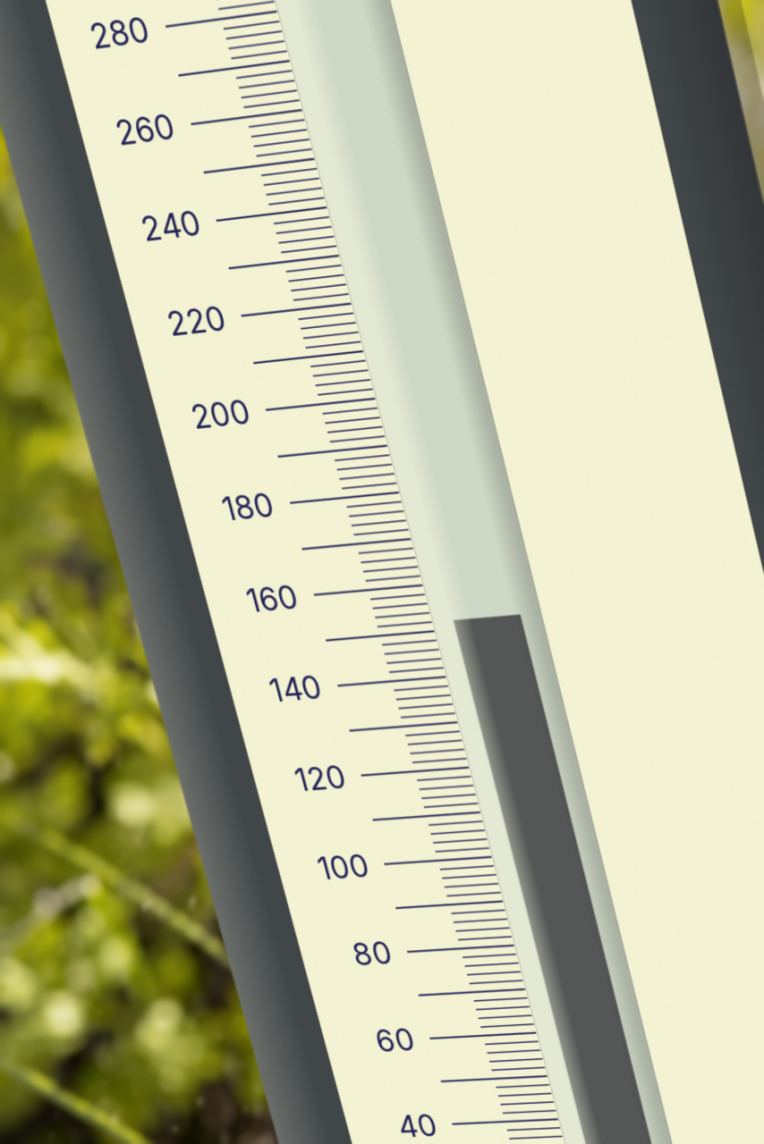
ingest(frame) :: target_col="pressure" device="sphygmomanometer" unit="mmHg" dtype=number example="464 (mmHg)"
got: 152 (mmHg)
